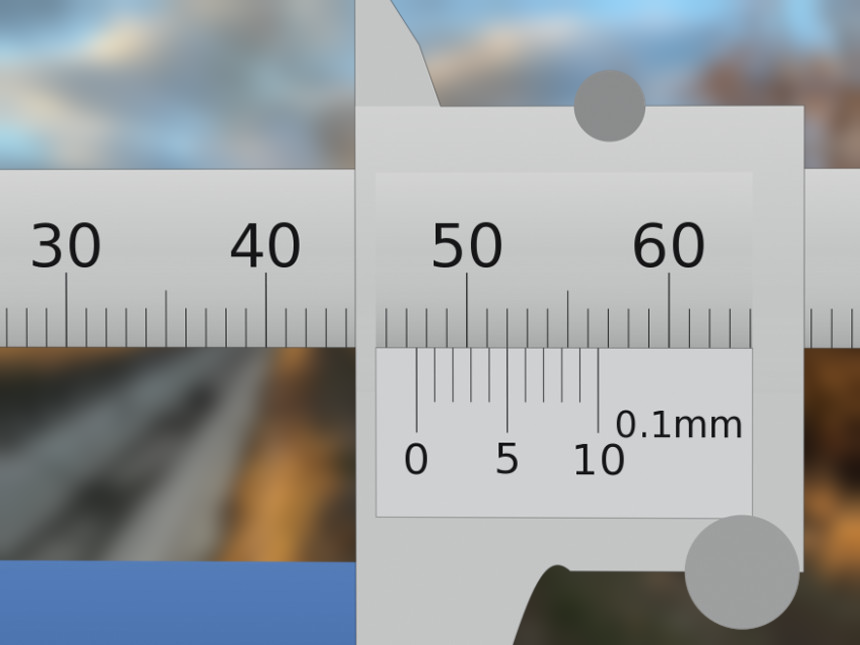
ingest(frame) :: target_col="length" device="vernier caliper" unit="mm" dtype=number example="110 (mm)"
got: 47.5 (mm)
